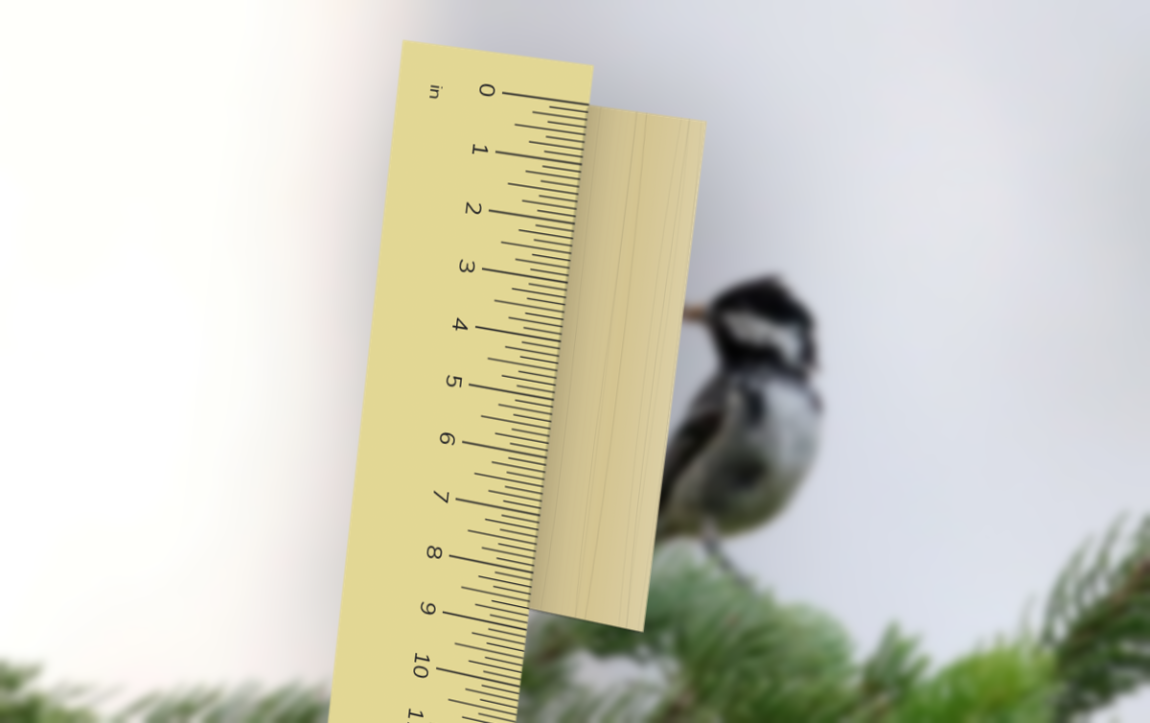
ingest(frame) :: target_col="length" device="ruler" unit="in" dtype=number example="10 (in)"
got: 8.625 (in)
